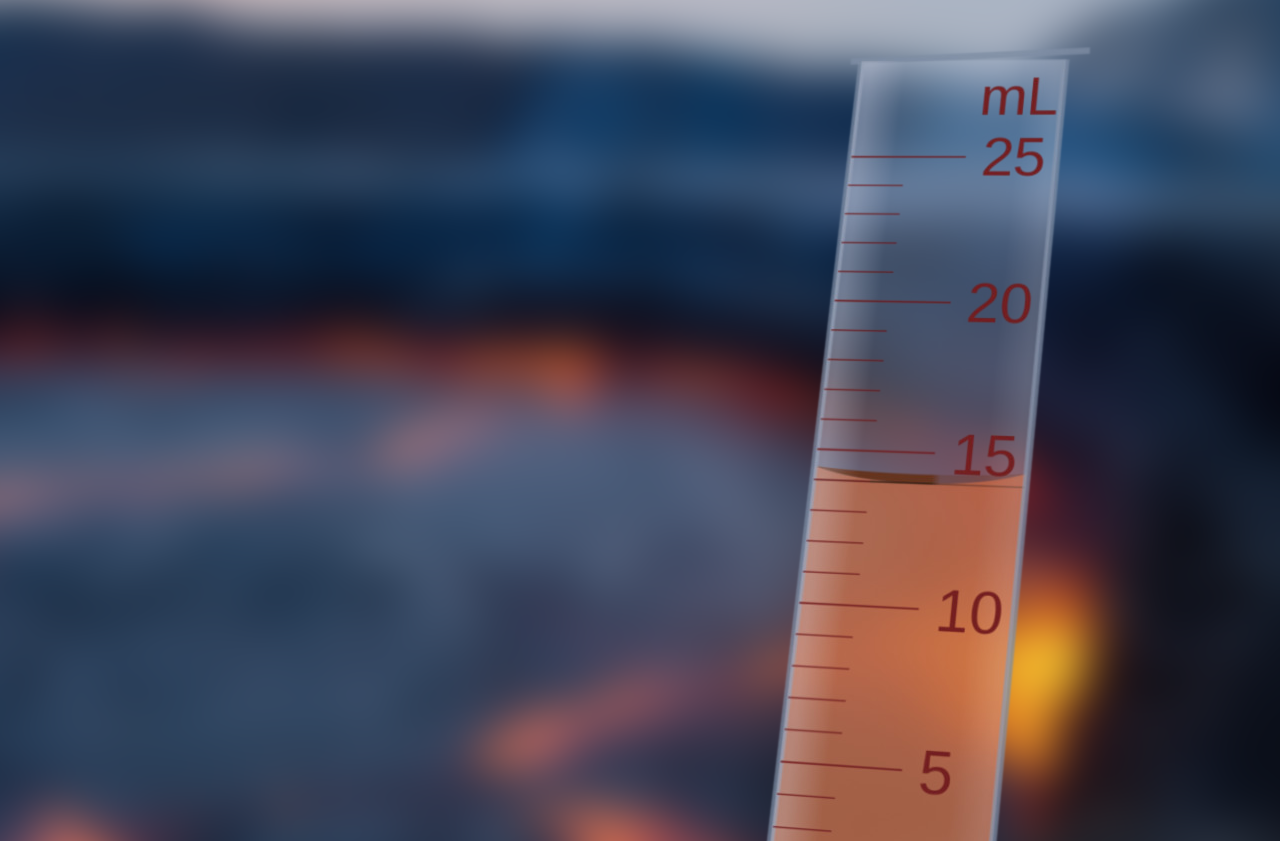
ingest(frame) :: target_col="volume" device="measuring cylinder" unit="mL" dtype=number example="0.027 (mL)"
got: 14 (mL)
